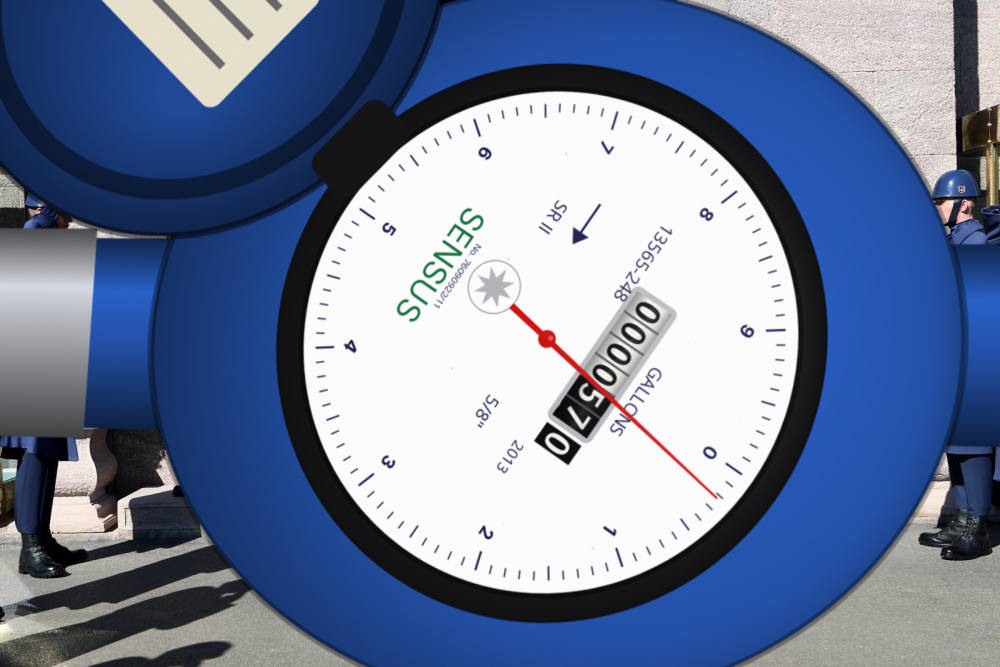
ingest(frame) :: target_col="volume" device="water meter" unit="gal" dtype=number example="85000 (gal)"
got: 570.2 (gal)
